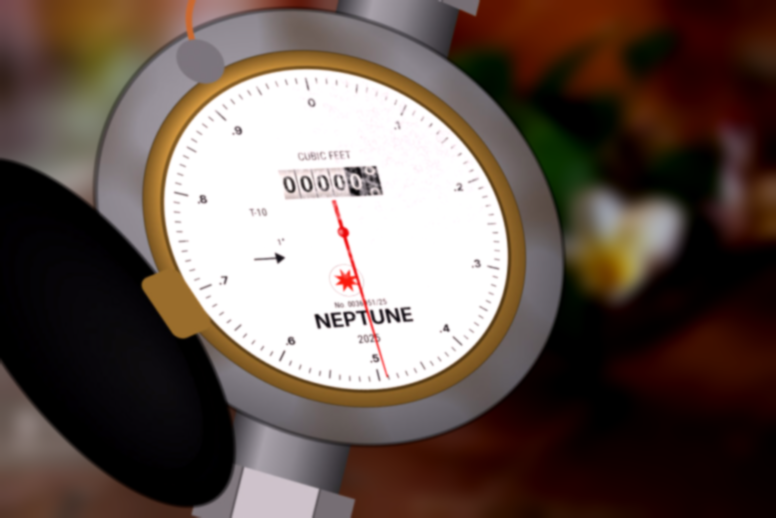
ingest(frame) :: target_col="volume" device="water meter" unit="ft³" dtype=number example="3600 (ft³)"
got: 8.49 (ft³)
